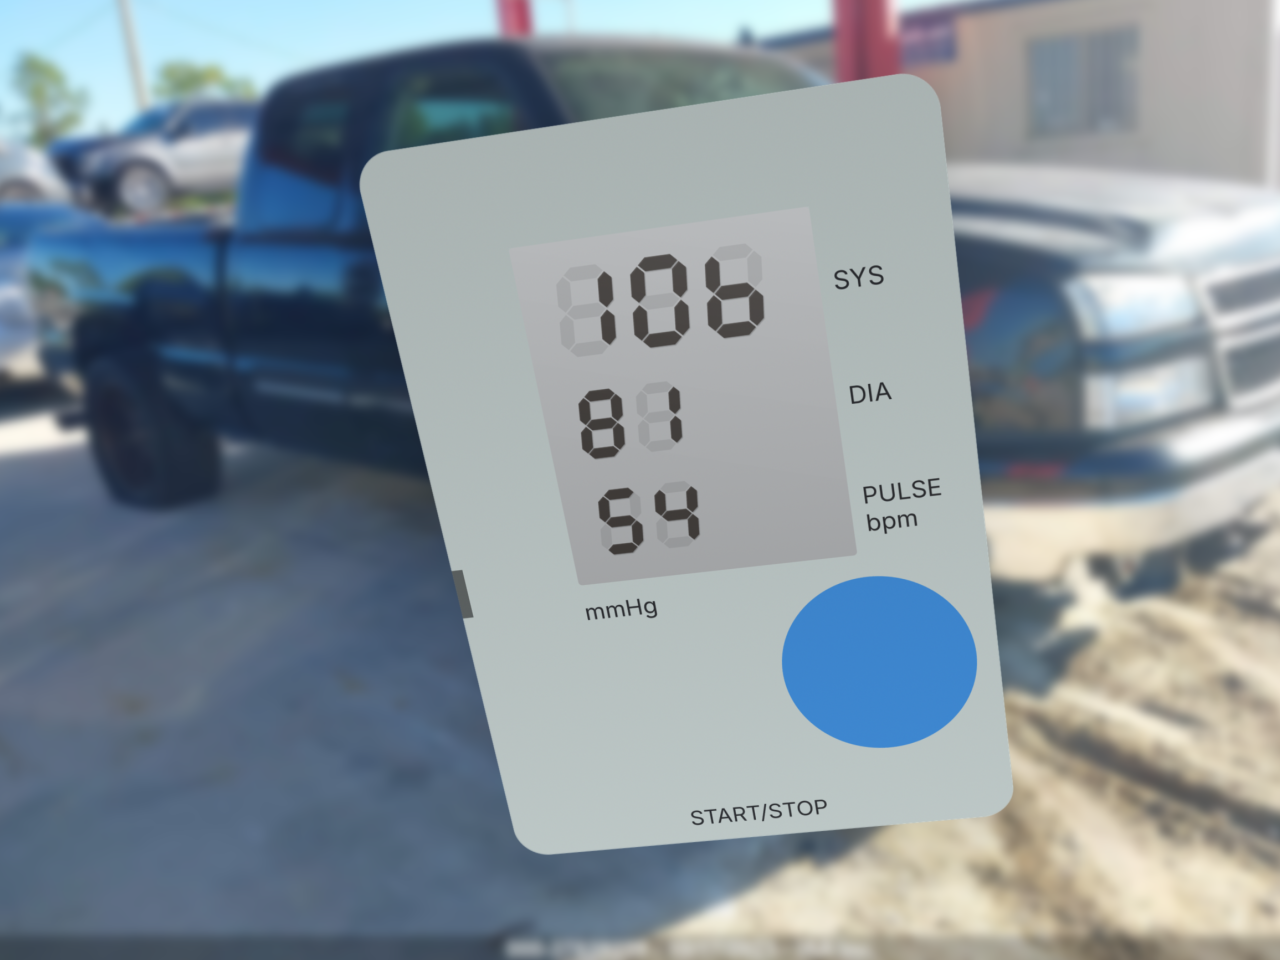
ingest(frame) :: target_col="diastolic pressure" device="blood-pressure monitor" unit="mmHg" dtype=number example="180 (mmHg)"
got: 81 (mmHg)
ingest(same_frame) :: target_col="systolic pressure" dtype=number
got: 106 (mmHg)
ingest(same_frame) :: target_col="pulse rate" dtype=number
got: 54 (bpm)
